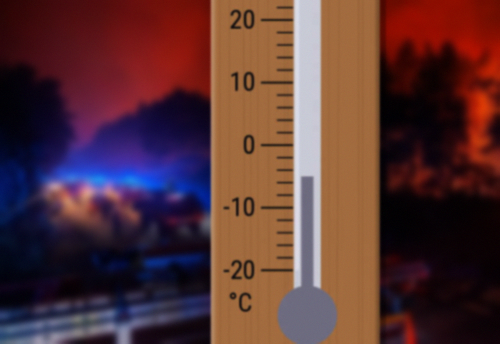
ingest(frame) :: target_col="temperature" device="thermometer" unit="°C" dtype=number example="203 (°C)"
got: -5 (°C)
